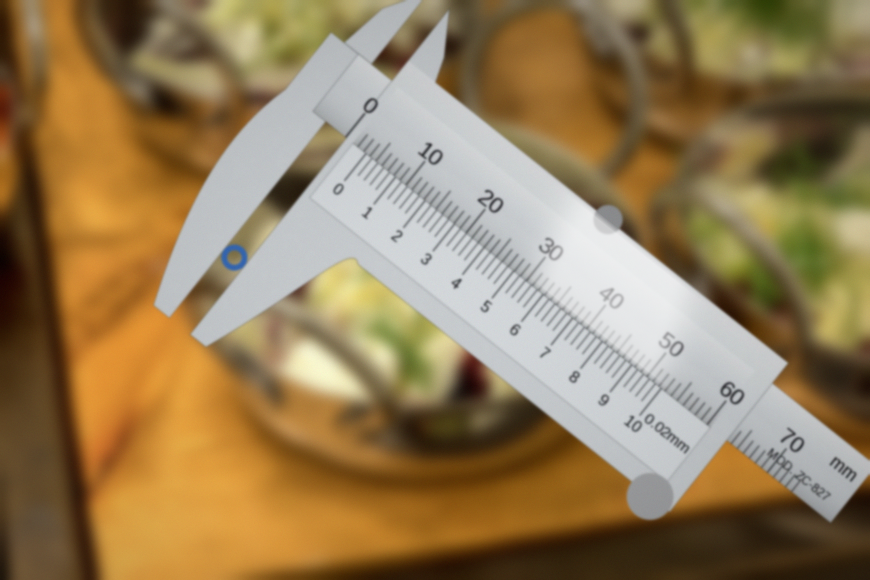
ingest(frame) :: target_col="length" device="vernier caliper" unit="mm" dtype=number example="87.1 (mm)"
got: 3.4 (mm)
